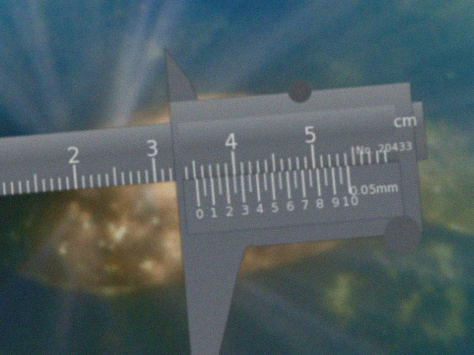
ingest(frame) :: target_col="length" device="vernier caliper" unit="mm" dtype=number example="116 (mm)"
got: 35.2 (mm)
